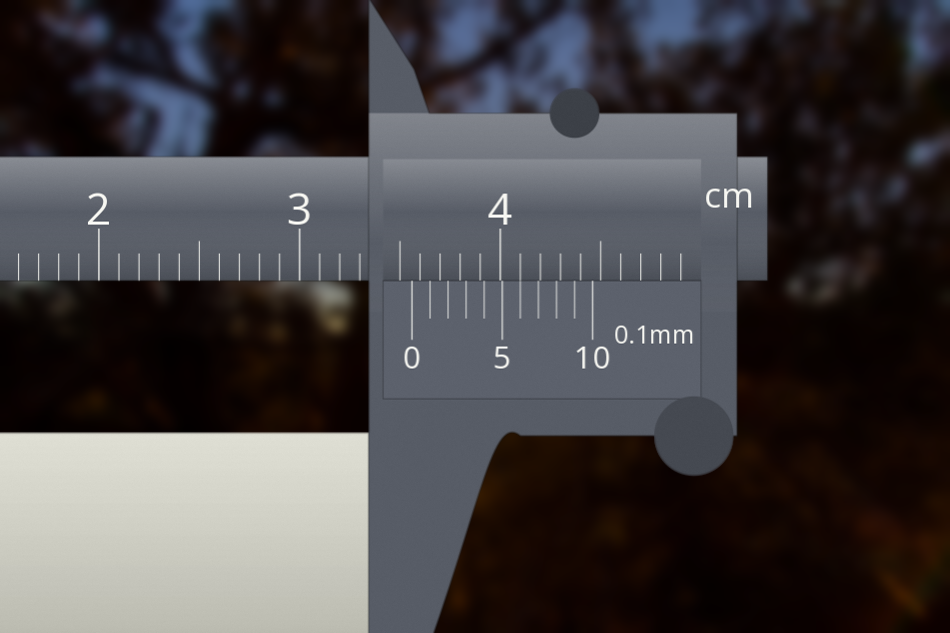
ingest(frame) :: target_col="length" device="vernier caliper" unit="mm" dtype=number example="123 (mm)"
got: 35.6 (mm)
